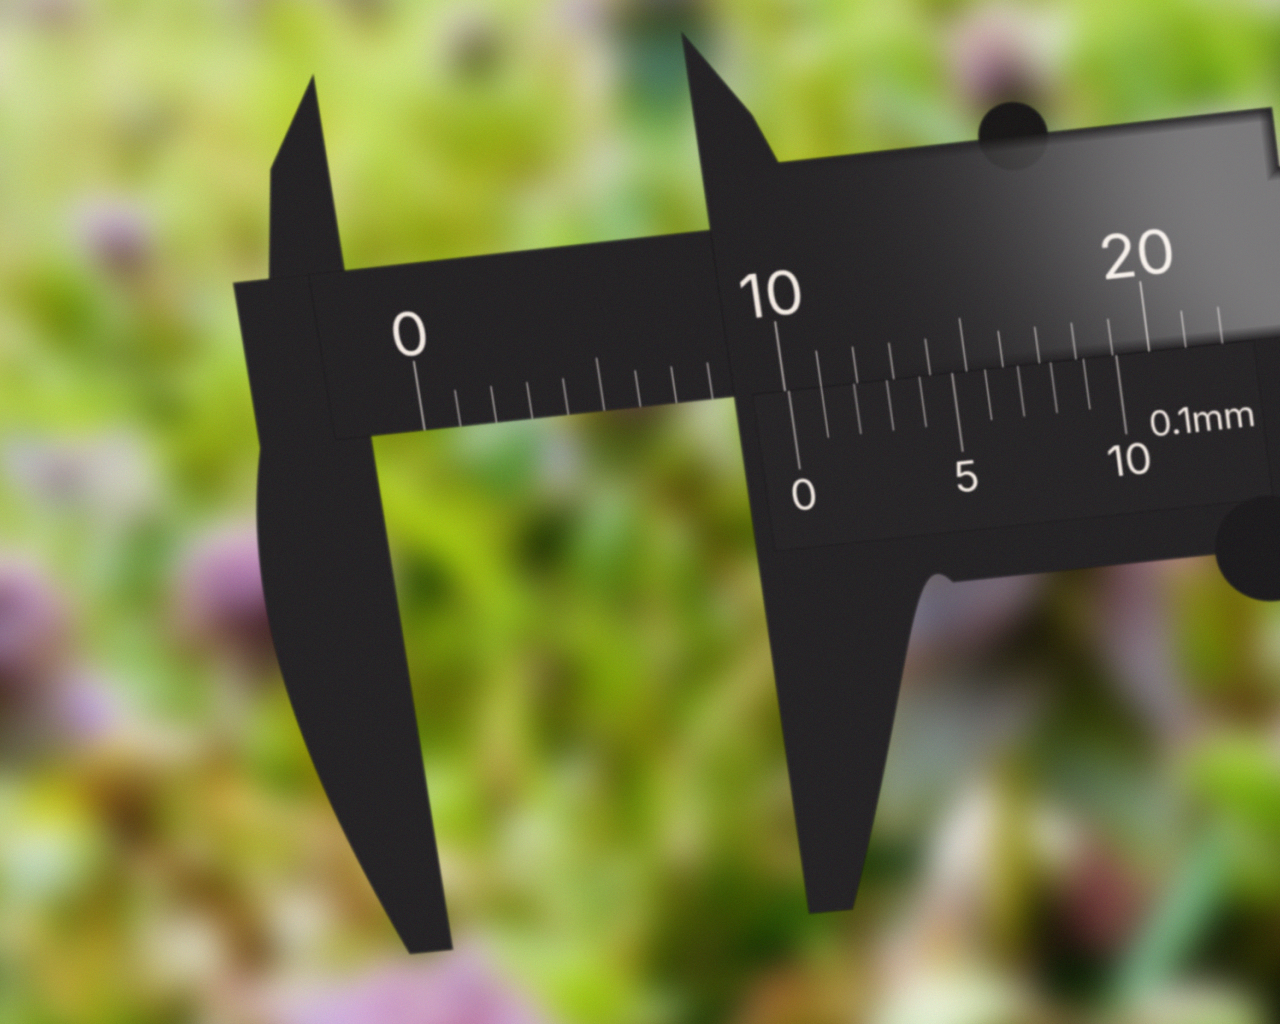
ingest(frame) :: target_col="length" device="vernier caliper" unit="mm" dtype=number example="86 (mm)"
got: 10.1 (mm)
